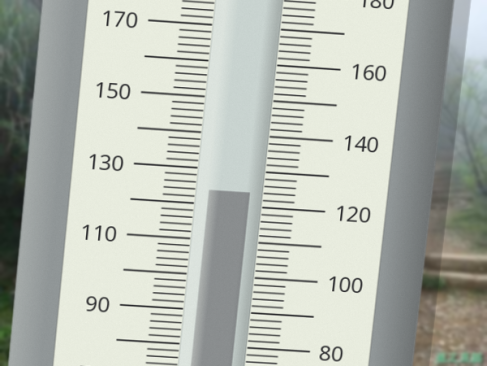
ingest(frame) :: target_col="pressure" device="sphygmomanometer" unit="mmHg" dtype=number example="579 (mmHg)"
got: 124 (mmHg)
